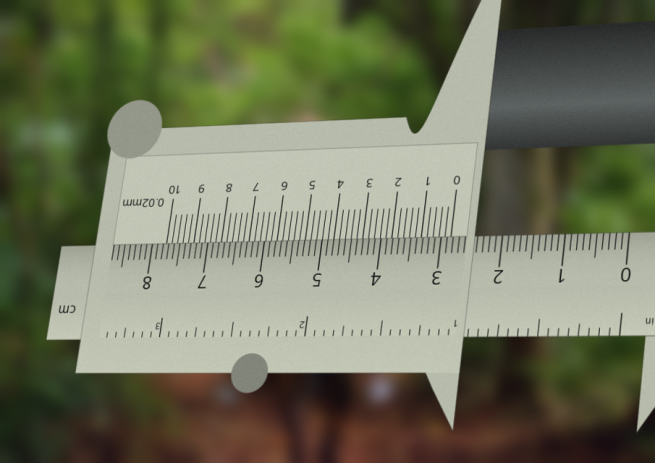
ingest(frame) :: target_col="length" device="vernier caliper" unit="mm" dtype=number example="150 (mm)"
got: 28.4 (mm)
